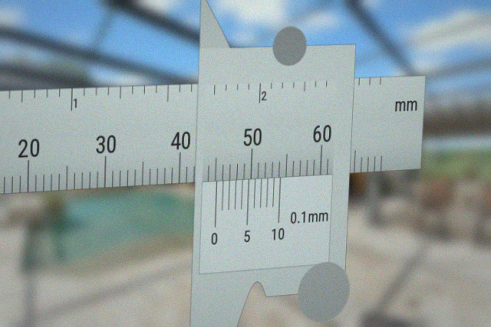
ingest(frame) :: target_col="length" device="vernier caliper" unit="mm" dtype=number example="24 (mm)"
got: 45.2 (mm)
